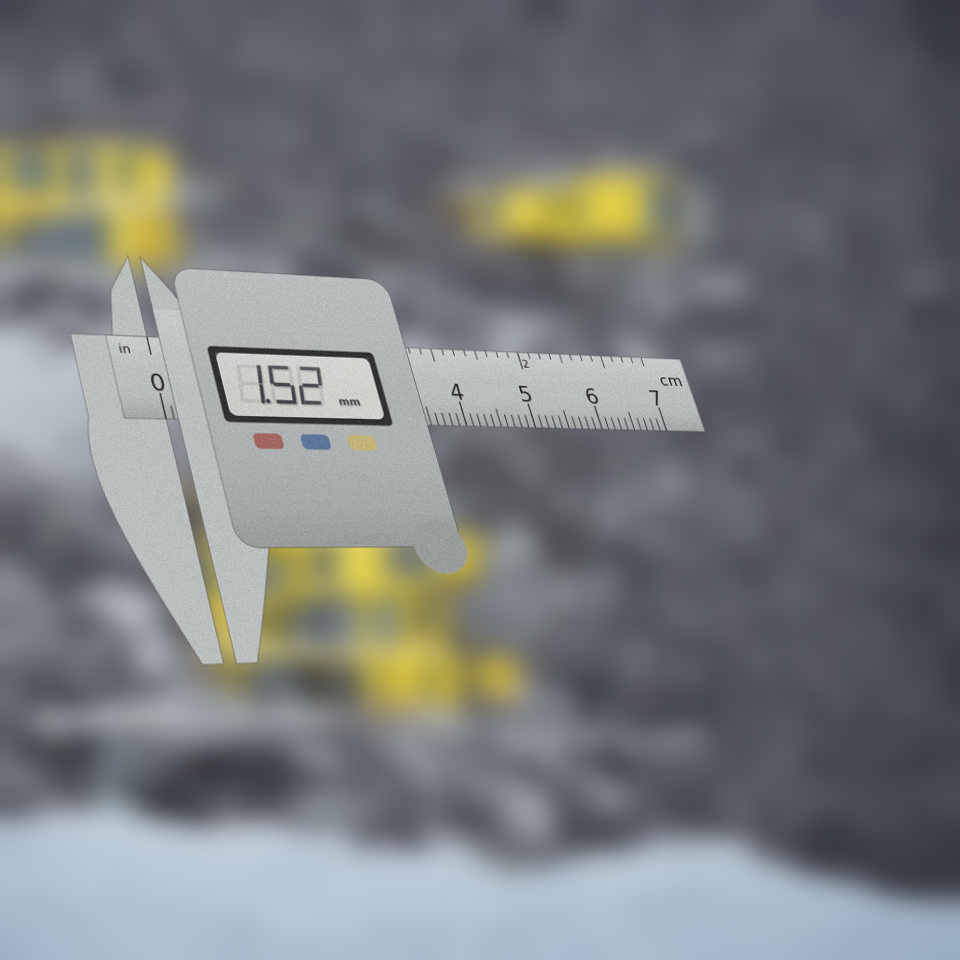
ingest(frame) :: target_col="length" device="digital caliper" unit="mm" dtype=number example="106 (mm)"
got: 1.52 (mm)
